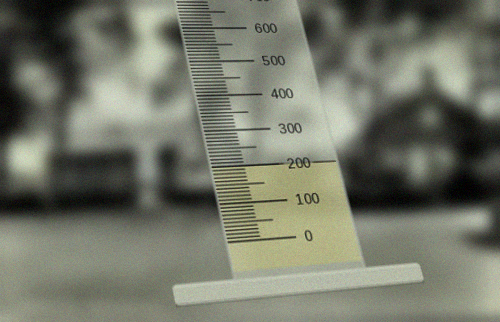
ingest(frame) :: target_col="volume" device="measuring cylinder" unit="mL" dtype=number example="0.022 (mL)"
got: 200 (mL)
